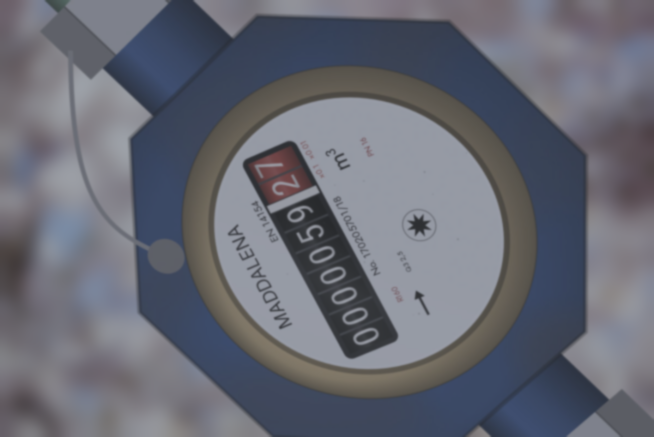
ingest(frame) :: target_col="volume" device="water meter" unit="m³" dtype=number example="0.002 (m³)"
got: 59.27 (m³)
